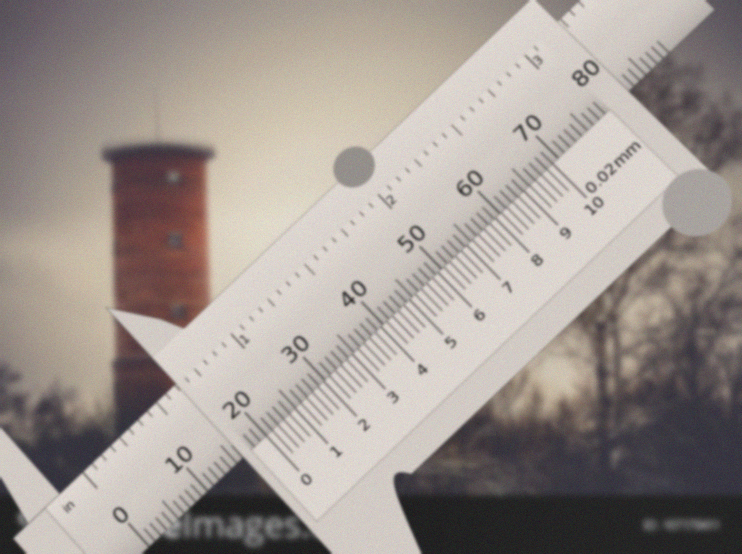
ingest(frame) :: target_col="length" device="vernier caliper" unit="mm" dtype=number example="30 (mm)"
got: 20.0 (mm)
